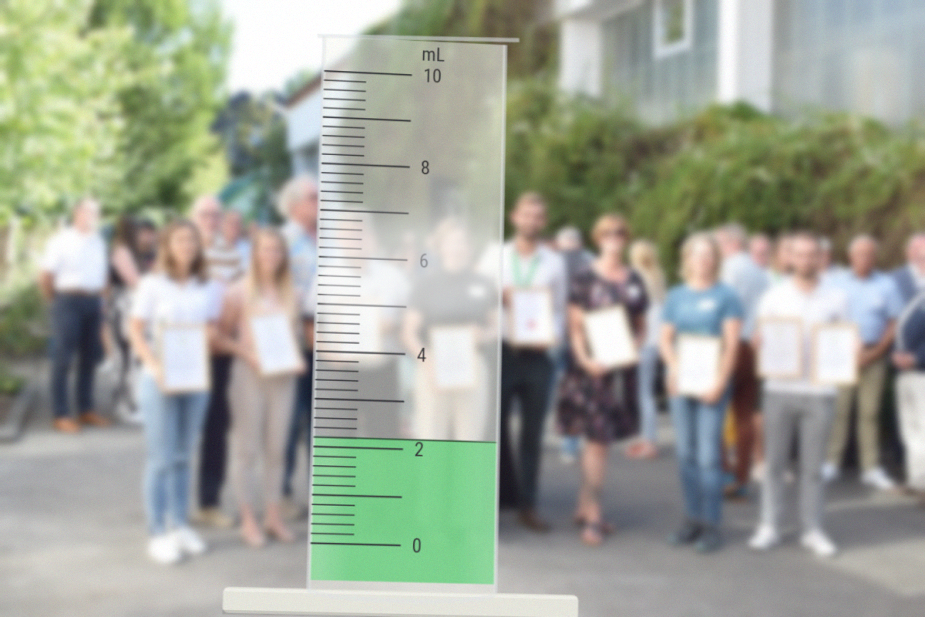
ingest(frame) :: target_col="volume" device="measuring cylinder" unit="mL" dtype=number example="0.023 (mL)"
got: 2.2 (mL)
